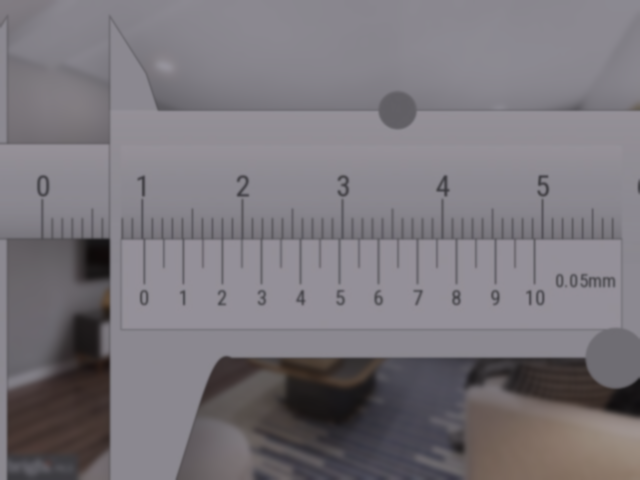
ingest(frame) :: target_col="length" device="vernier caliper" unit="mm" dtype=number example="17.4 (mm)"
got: 10.2 (mm)
